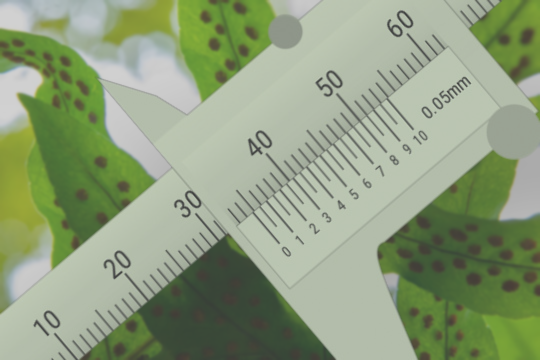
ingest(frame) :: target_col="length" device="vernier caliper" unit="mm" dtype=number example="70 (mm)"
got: 34.8 (mm)
